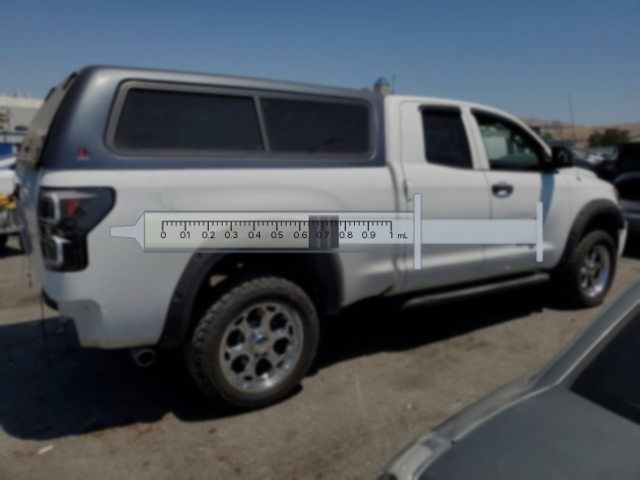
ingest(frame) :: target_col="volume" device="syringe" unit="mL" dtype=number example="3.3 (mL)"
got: 0.64 (mL)
